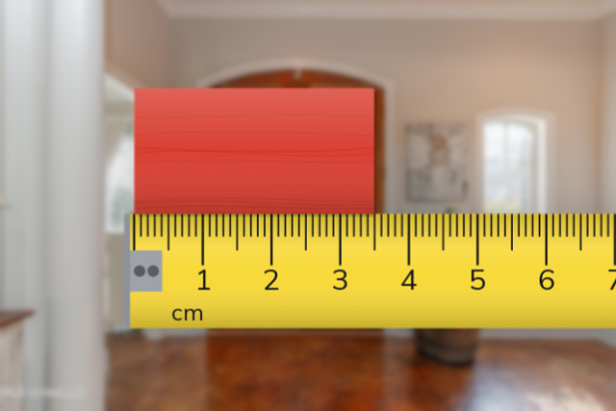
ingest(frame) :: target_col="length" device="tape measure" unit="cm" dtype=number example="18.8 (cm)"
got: 3.5 (cm)
